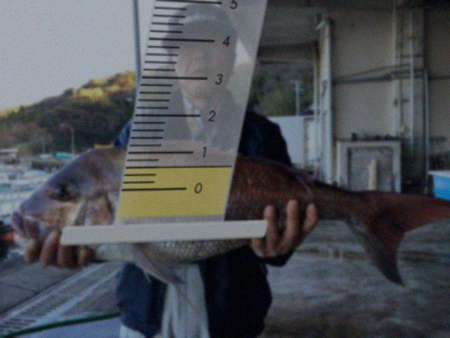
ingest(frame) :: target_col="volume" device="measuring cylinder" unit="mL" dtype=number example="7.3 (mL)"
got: 0.6 (mL)
